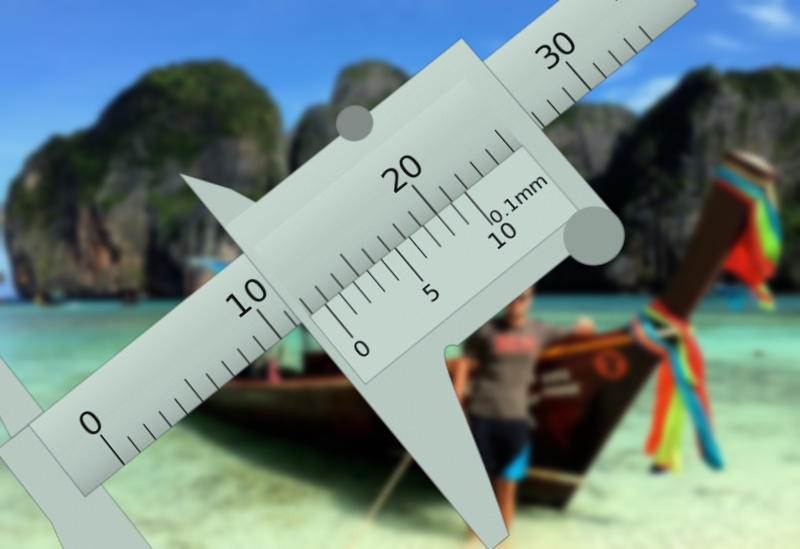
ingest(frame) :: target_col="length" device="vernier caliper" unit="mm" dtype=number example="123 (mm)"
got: 12.8 (mm)
